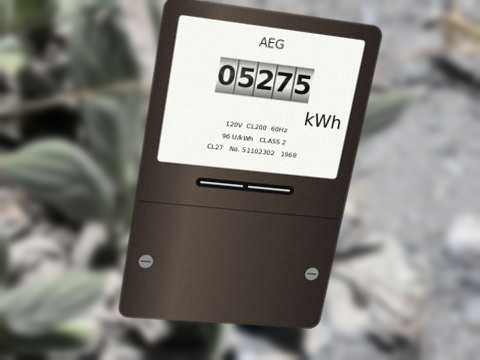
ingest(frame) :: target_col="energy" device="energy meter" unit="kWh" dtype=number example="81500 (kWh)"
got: 5275 (kWh)
